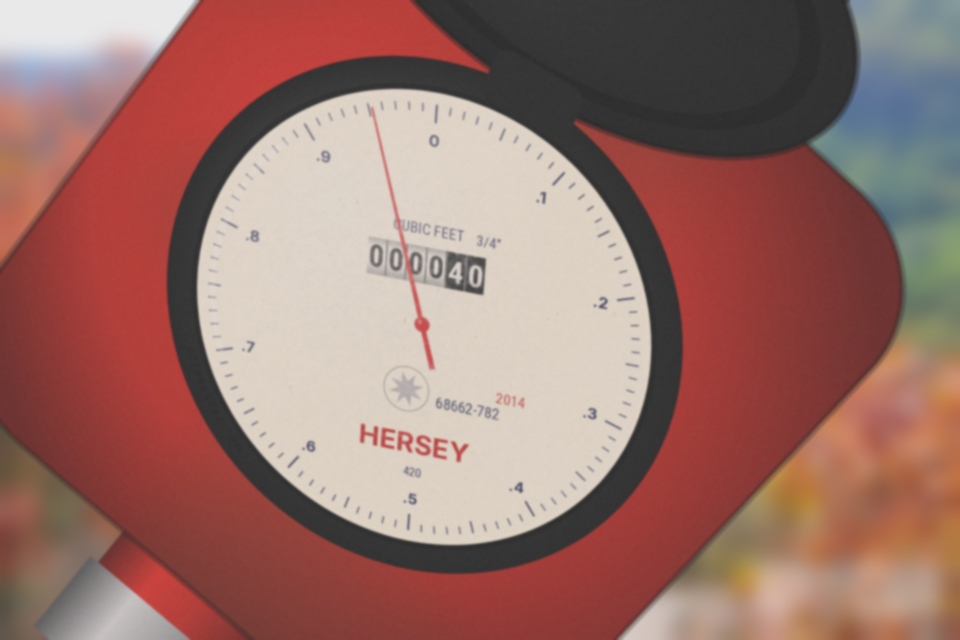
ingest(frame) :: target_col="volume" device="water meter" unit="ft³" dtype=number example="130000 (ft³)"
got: 39.95 (ft³)
